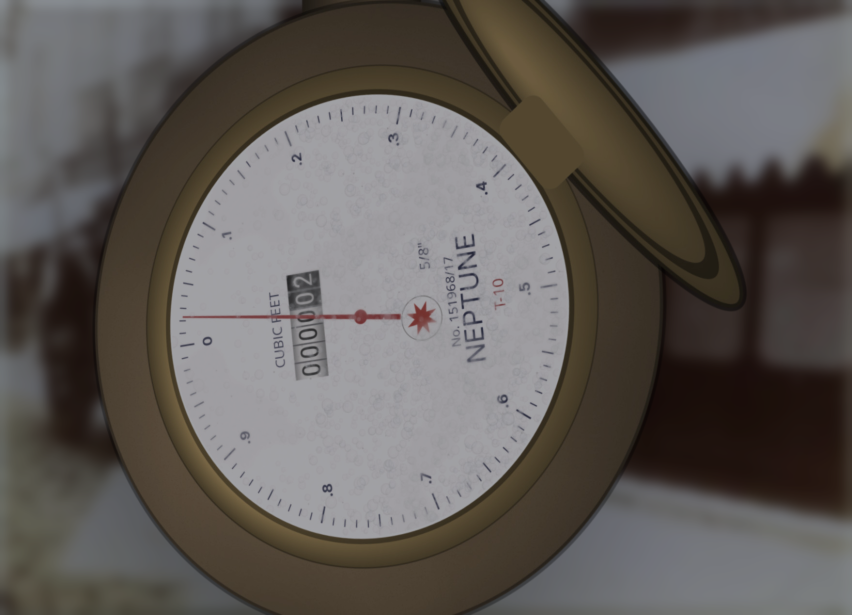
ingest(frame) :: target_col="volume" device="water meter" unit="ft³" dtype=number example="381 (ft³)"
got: 2.02 (ft³)
